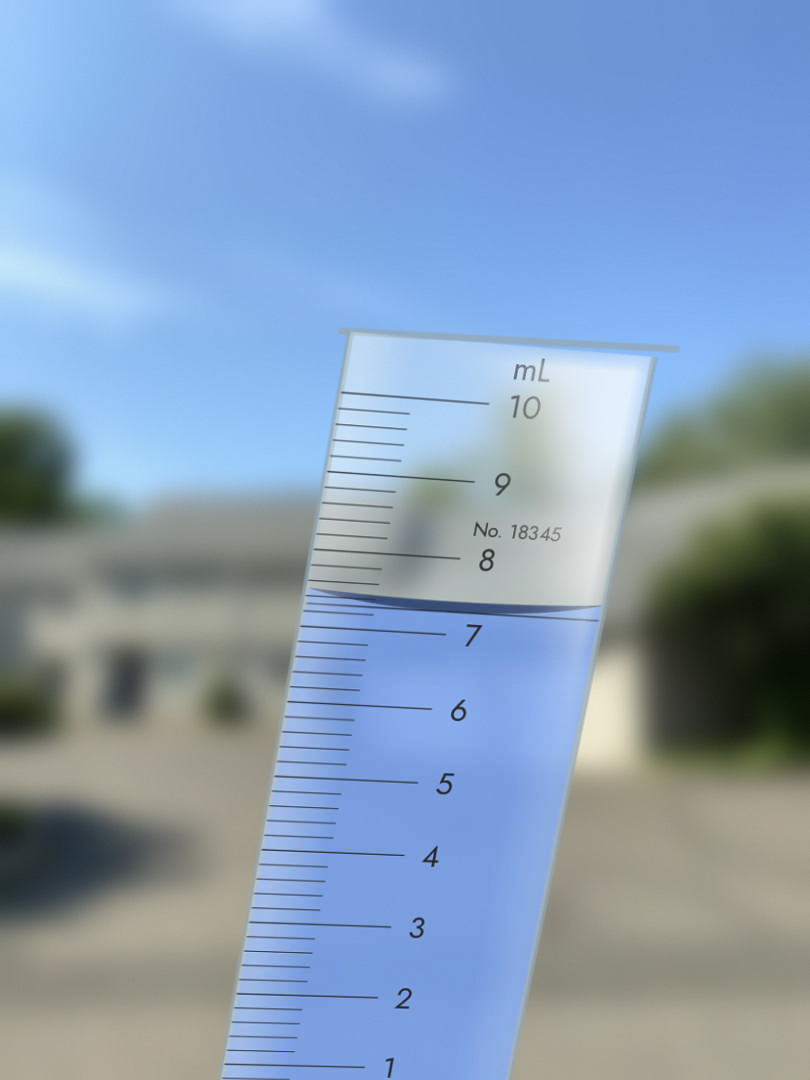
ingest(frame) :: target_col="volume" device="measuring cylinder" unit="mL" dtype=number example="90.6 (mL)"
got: 7.3 (mL)
